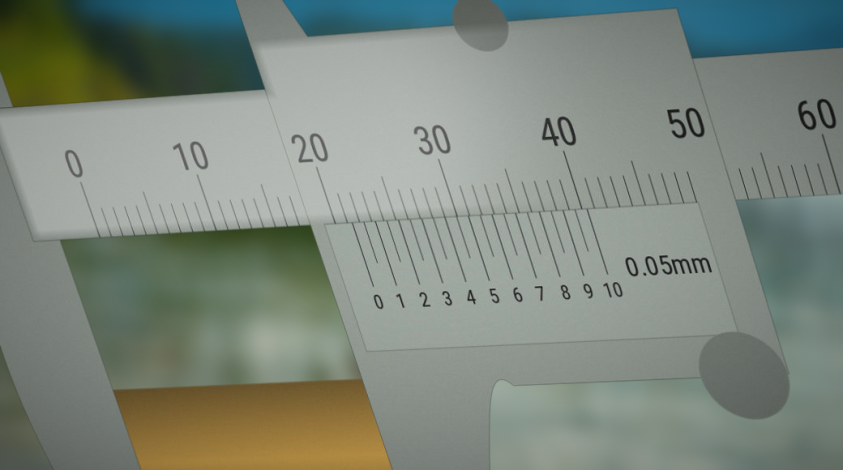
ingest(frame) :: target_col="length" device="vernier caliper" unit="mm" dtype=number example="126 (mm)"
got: 21.4 (mm)
